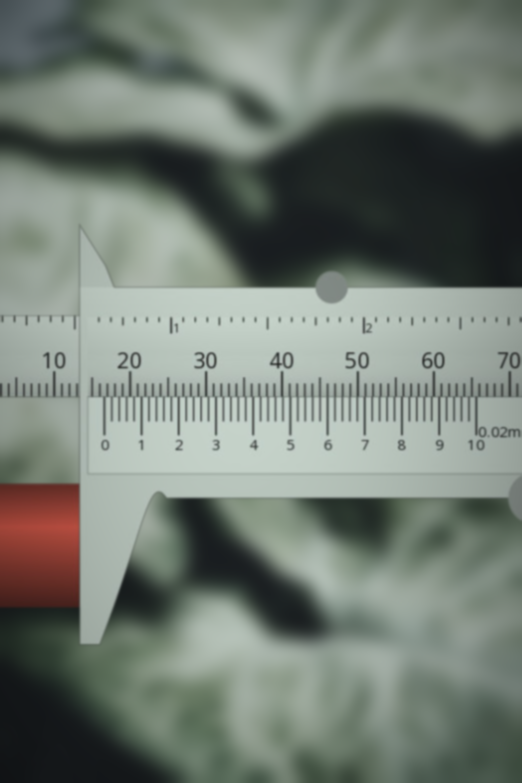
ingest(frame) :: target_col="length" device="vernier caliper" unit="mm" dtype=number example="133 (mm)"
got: 16.6 (mm)
